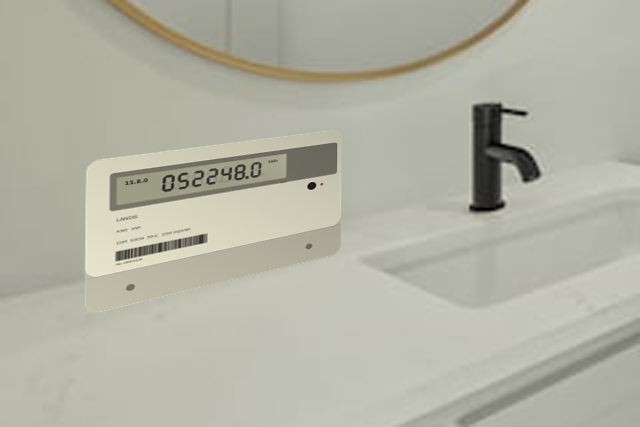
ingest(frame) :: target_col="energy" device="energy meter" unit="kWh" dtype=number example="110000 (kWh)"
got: 52248.0 (kWh)
